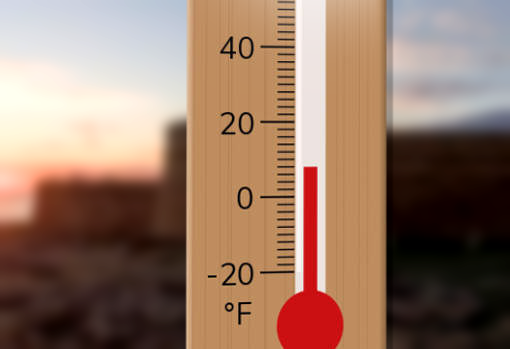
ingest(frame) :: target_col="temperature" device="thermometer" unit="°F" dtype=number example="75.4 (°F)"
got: 8 (°F)
